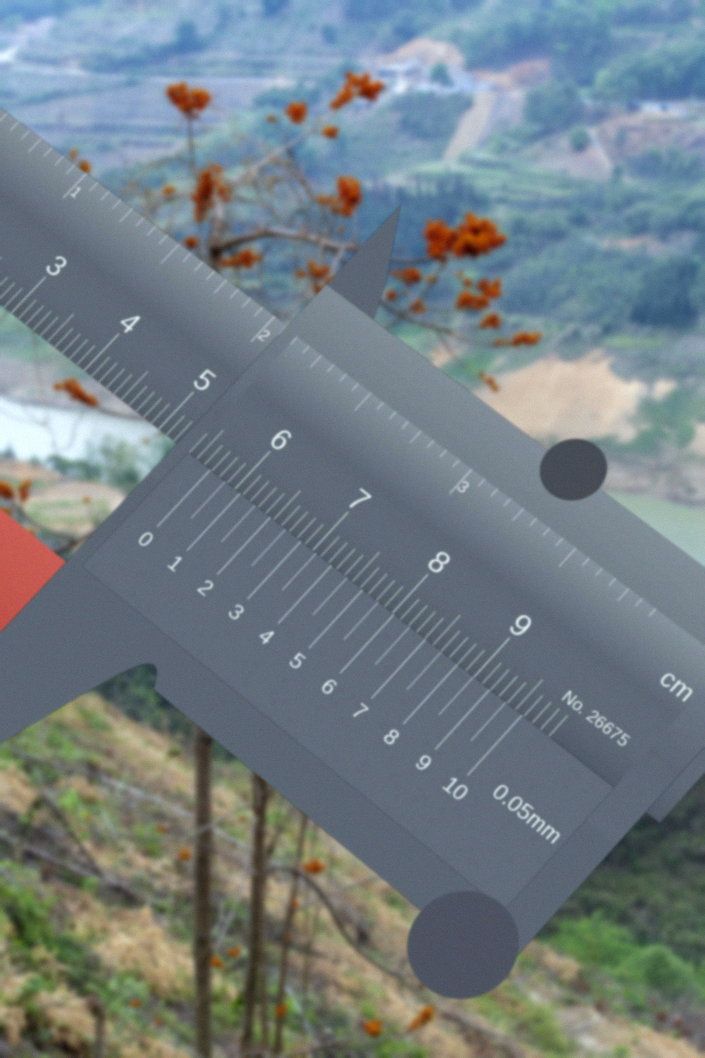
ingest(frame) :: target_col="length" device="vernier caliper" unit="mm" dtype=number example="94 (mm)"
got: 56.8 (mm)
